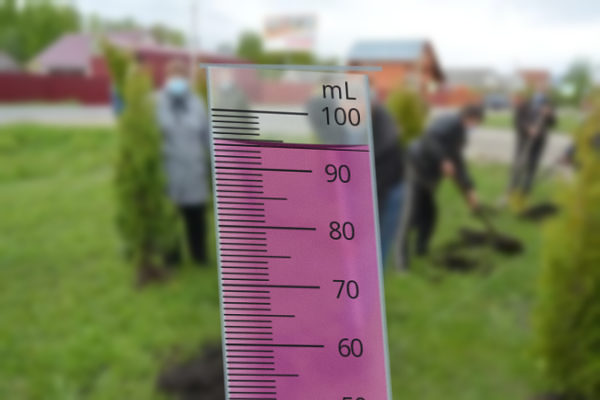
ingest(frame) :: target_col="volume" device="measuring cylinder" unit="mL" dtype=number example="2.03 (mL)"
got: 94 (mL)
